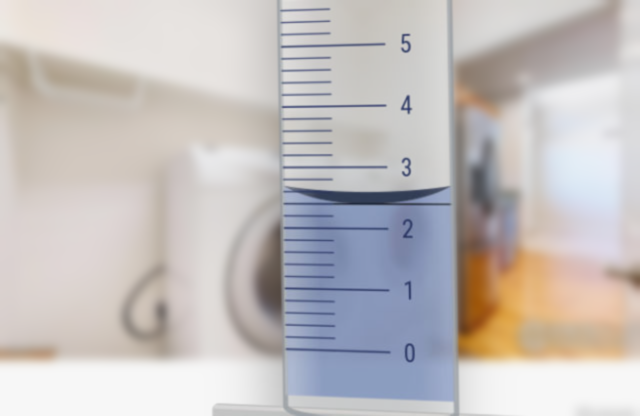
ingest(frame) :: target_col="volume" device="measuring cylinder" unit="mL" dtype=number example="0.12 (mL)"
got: 2.4 (mL)
